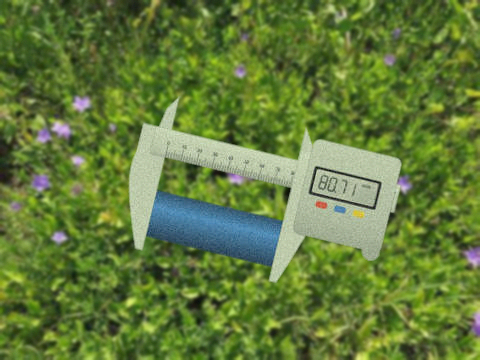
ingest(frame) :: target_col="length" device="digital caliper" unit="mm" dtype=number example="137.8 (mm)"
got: 80.71 (mm)
